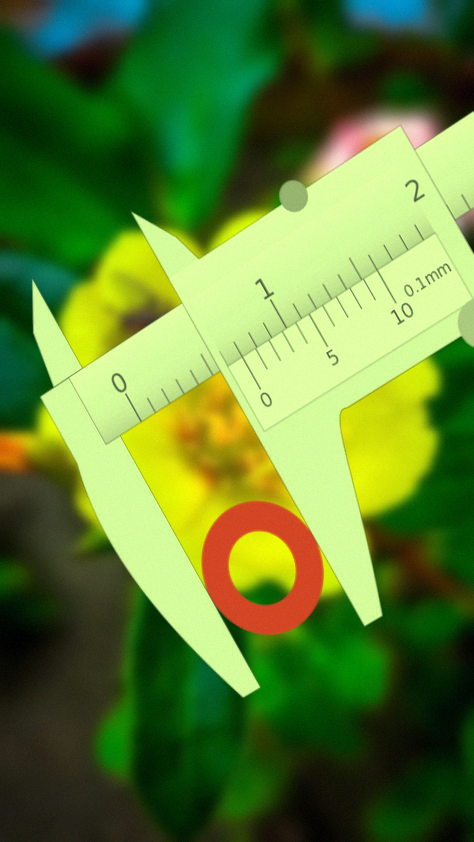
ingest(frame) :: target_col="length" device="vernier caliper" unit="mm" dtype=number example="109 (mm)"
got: 7.0 (mm)
